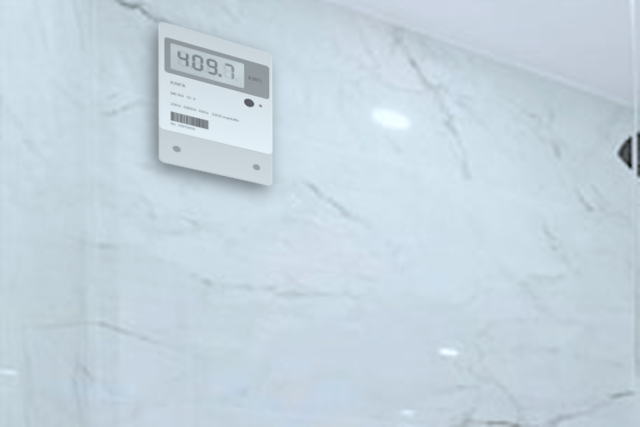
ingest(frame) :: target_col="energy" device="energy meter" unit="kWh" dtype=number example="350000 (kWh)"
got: 409.7 (kWh)
